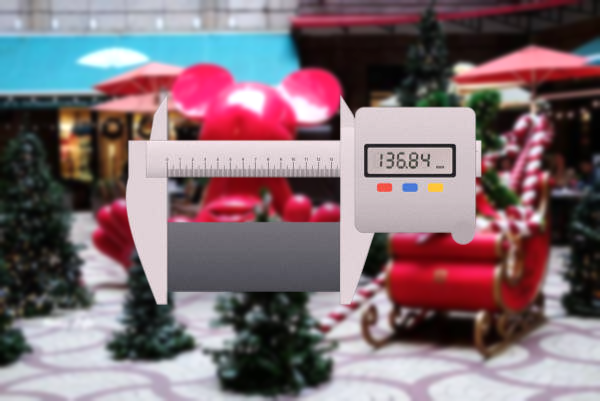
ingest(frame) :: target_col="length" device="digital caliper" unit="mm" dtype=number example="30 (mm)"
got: 136.84 (mm)
